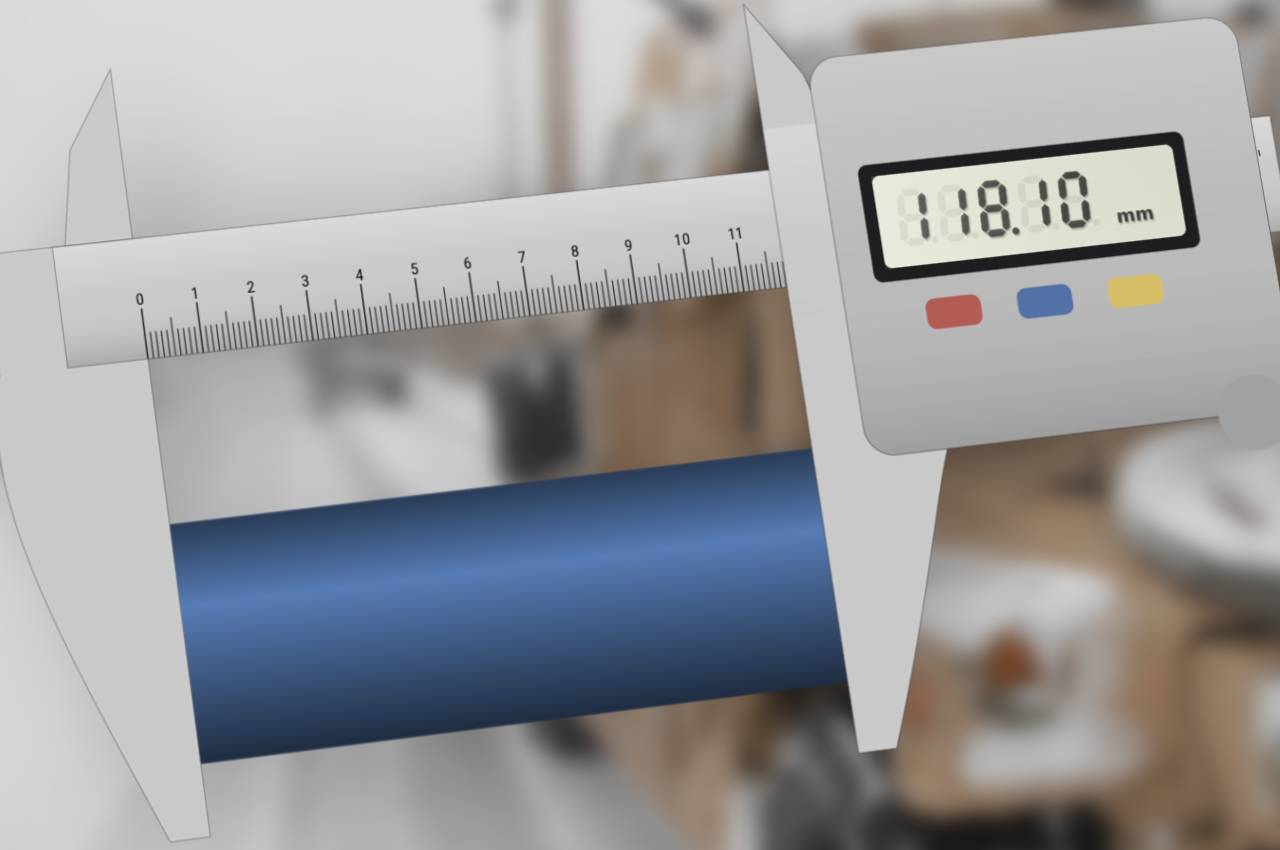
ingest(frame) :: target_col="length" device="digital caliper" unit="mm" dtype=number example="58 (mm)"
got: 118.10 (mm)
